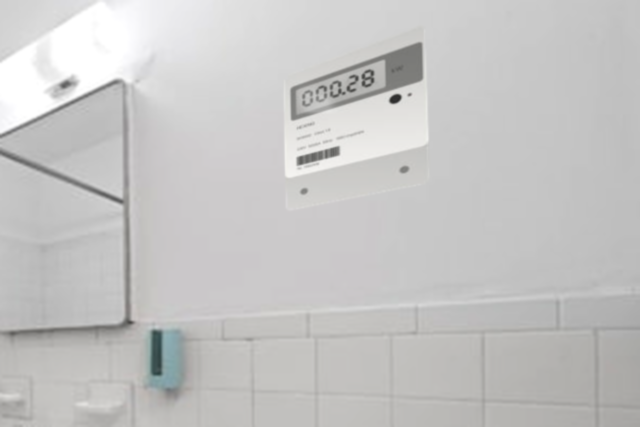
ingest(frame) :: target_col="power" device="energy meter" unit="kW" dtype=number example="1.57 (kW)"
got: 0.28 (kW)
